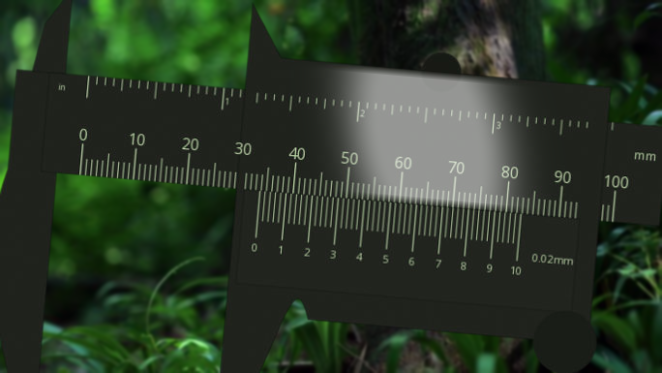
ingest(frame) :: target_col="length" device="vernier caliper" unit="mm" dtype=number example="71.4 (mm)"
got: 33.8 (mm)
